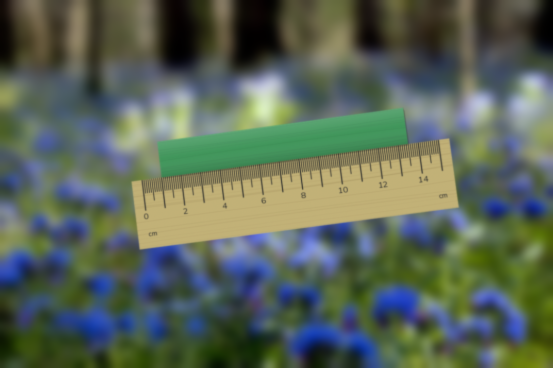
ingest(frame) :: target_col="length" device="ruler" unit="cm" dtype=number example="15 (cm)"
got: 12.5 (cm)
